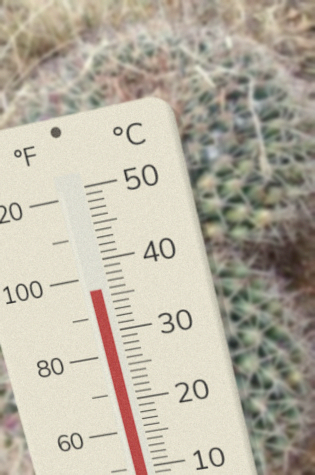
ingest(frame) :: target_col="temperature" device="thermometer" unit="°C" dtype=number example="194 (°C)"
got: 36 (°C)
